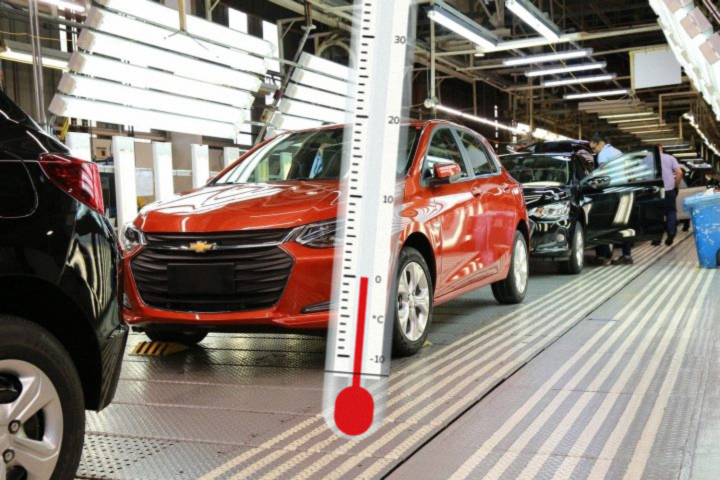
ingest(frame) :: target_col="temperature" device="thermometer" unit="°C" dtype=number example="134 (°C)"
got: 0 (°C)
